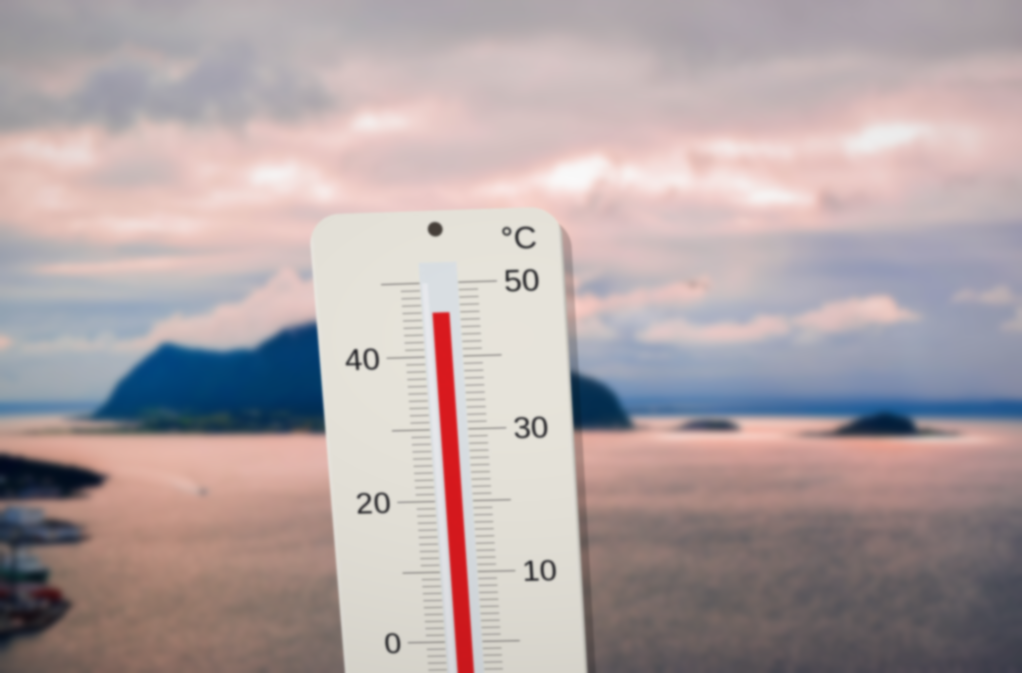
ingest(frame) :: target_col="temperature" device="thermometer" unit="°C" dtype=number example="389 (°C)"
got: 46 (°C)
